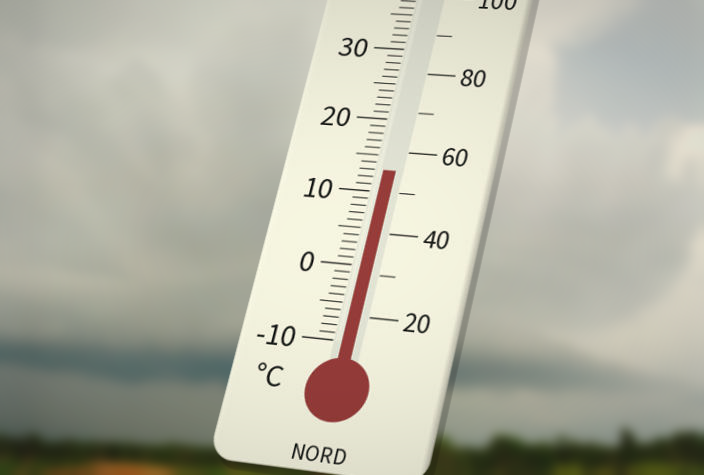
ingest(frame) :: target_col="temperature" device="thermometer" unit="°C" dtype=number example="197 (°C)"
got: 13 (°C)
